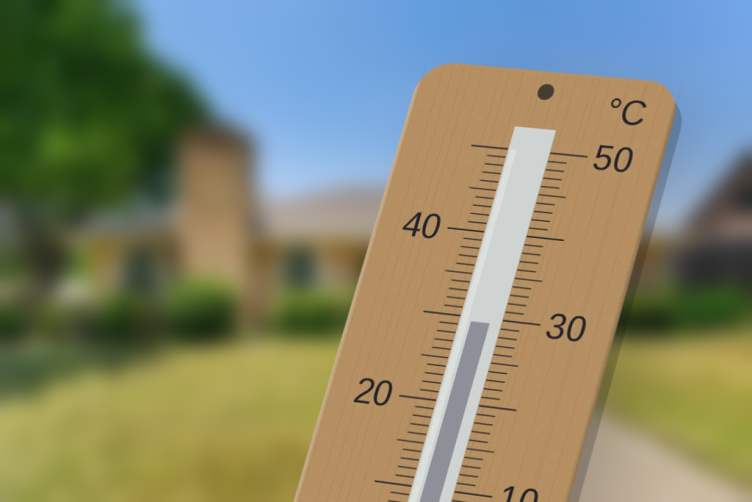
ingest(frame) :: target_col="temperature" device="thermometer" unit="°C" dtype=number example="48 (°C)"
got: 29.5 (°C)
